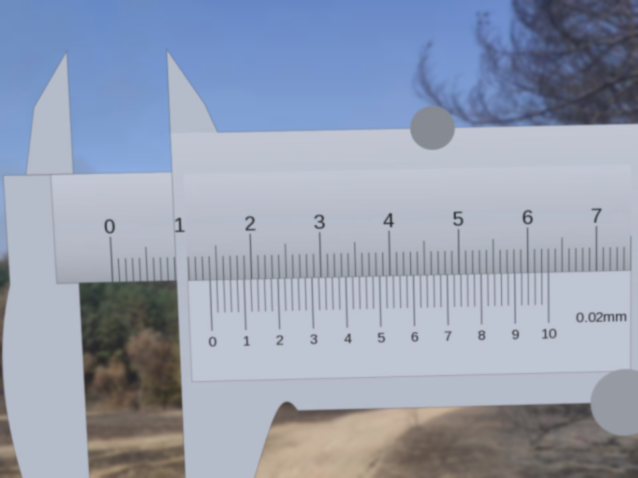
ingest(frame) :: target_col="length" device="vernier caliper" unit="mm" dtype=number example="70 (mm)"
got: 14.0 (mm)
